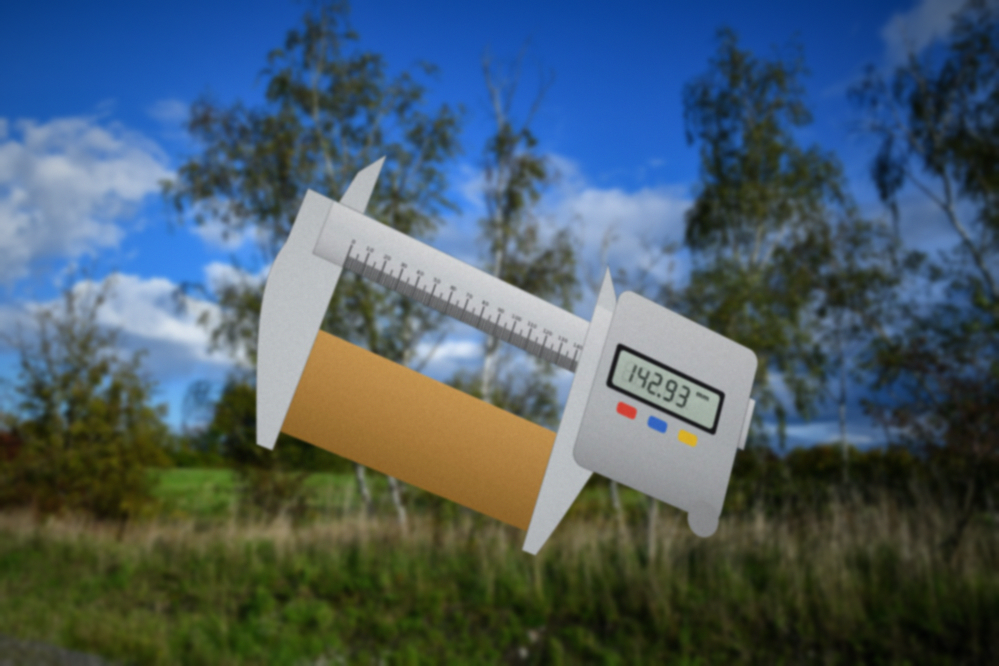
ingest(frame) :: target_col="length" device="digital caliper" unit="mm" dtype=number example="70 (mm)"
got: 142.93 (mm)
